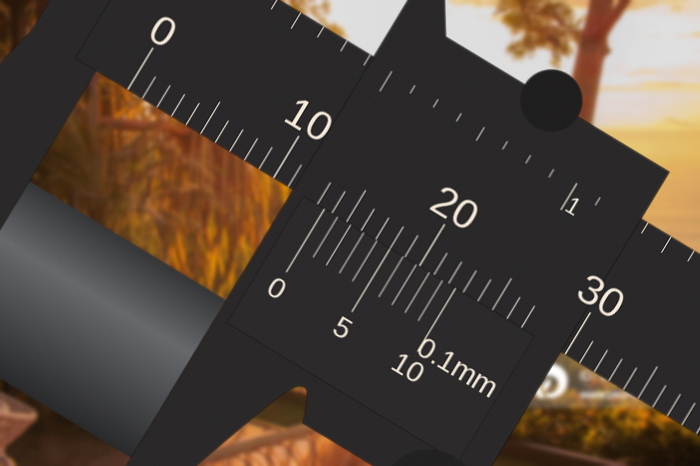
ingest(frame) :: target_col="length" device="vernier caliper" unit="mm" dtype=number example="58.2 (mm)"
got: 13.5 (mm)
